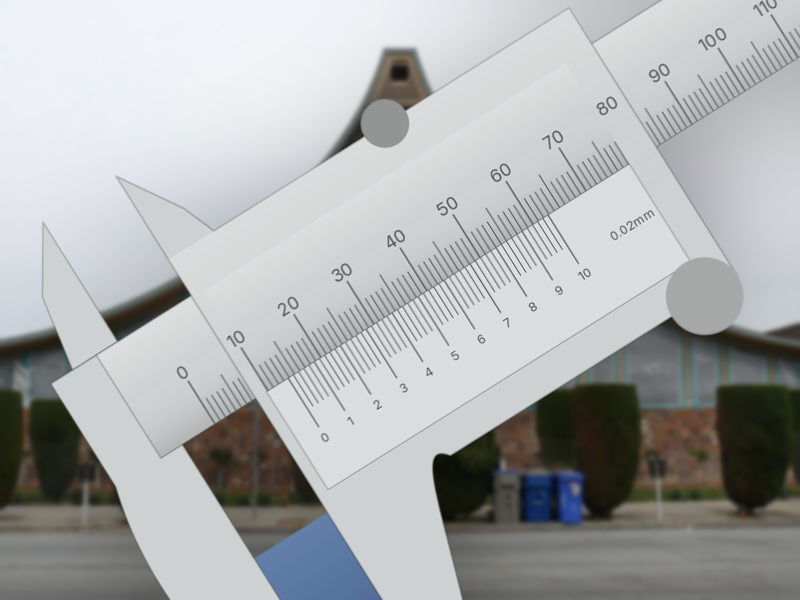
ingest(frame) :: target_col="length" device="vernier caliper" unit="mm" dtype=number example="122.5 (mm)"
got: 13.8 (mm)
